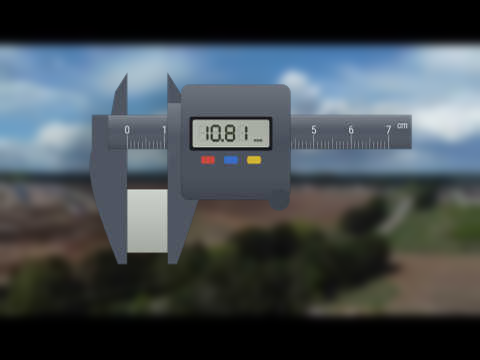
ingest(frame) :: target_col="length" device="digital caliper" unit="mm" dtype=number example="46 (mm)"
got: 10.81 (mm)
